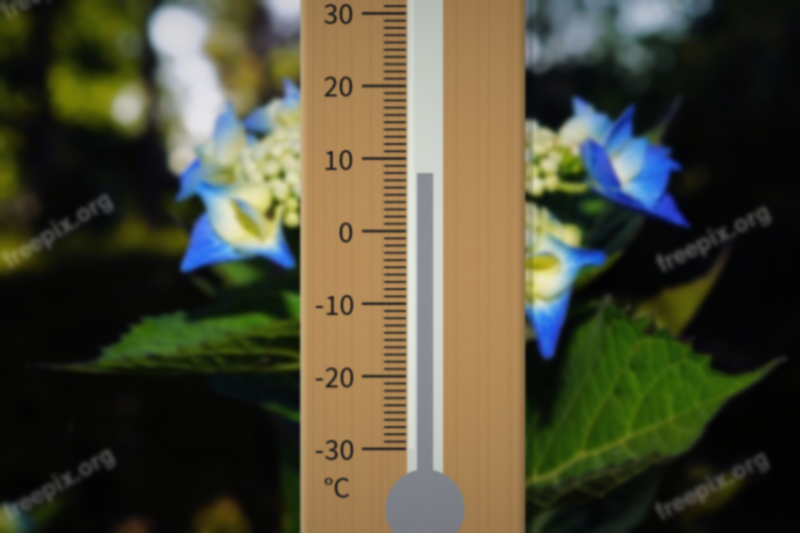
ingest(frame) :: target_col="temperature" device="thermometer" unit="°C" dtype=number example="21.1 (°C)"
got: 8 (°C)
